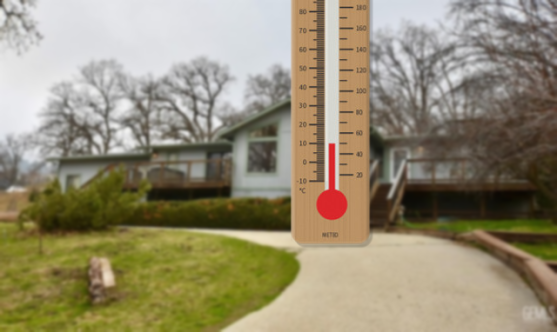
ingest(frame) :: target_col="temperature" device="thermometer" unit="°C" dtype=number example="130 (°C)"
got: 10 (°C)
